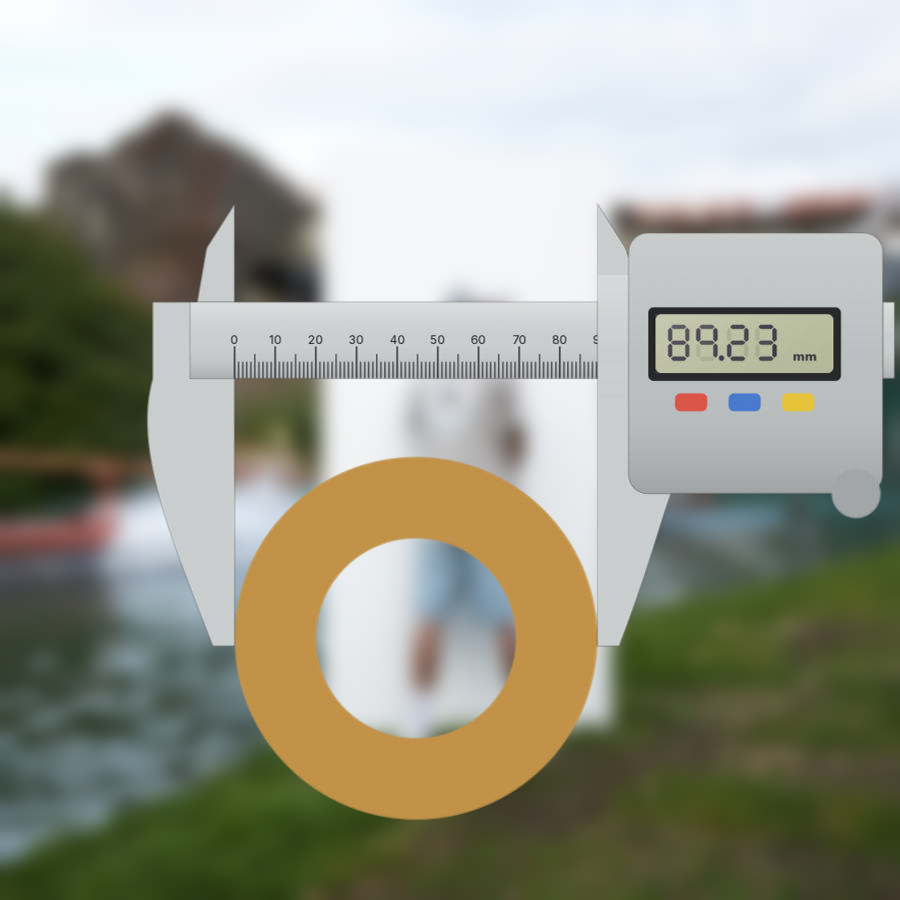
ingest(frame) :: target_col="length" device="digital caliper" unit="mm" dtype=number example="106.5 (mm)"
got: 89.23 (mm)
